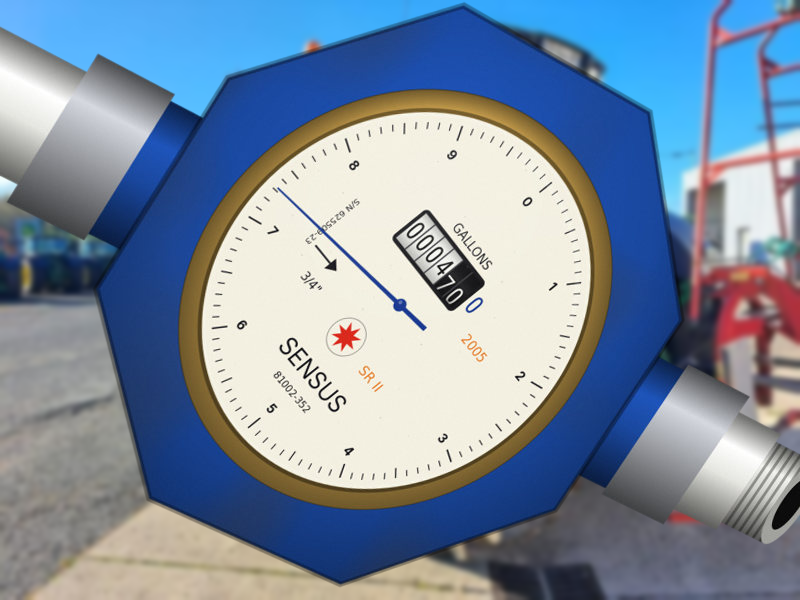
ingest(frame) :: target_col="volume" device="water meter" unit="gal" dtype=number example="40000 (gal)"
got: 4697.3 (gal)
